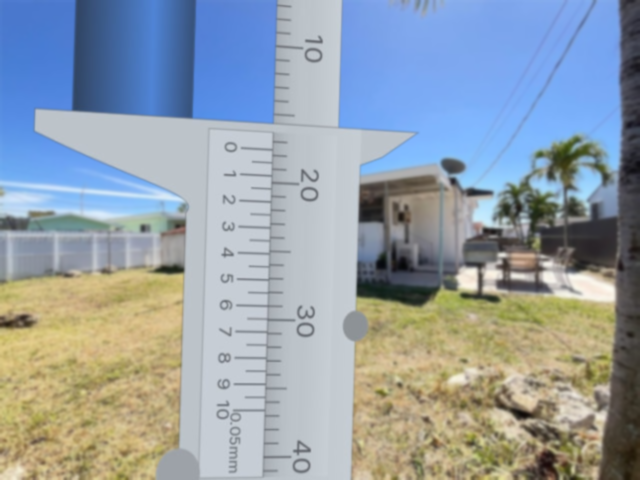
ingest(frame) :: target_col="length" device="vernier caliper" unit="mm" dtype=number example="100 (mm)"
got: 17.6 (mm)
